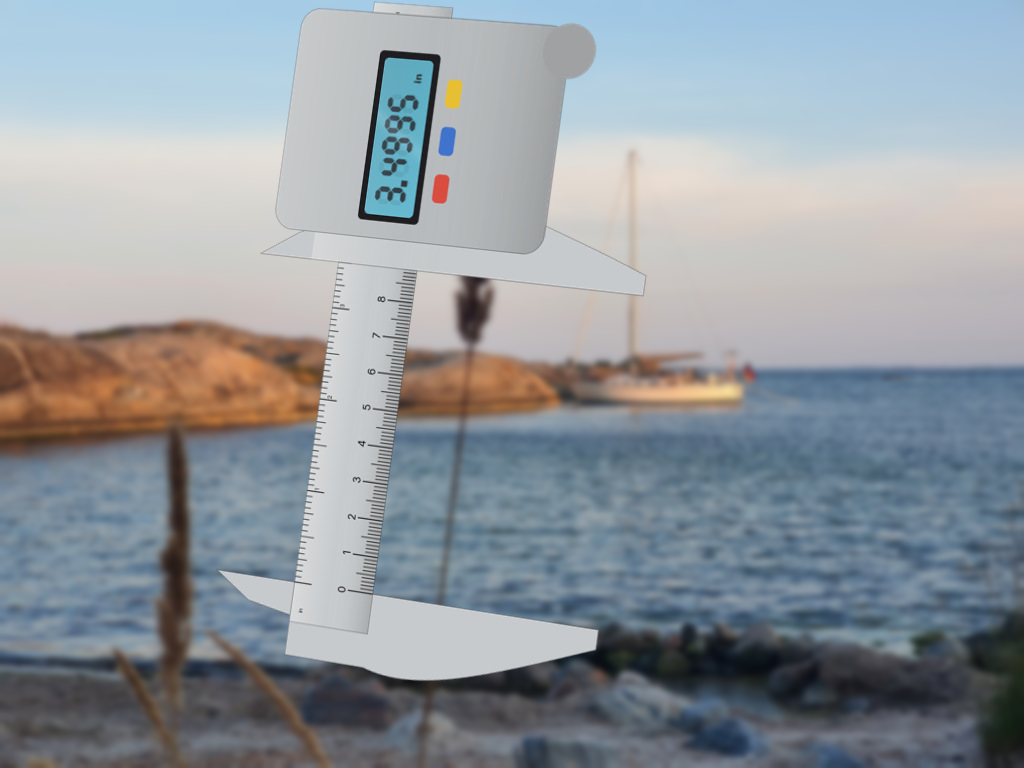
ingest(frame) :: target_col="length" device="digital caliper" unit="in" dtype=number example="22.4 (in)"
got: 3.4995 (in)
